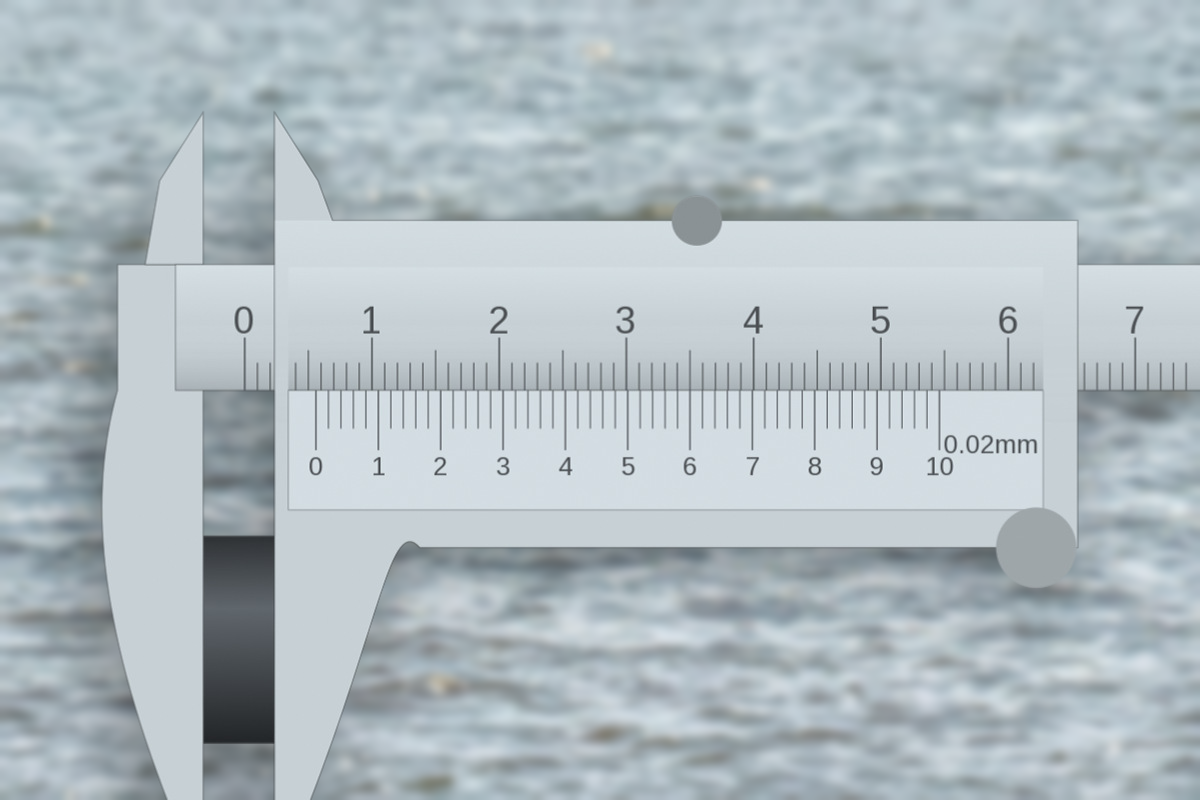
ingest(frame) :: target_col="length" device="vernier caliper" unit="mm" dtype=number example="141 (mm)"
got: 5.6 (mm)
